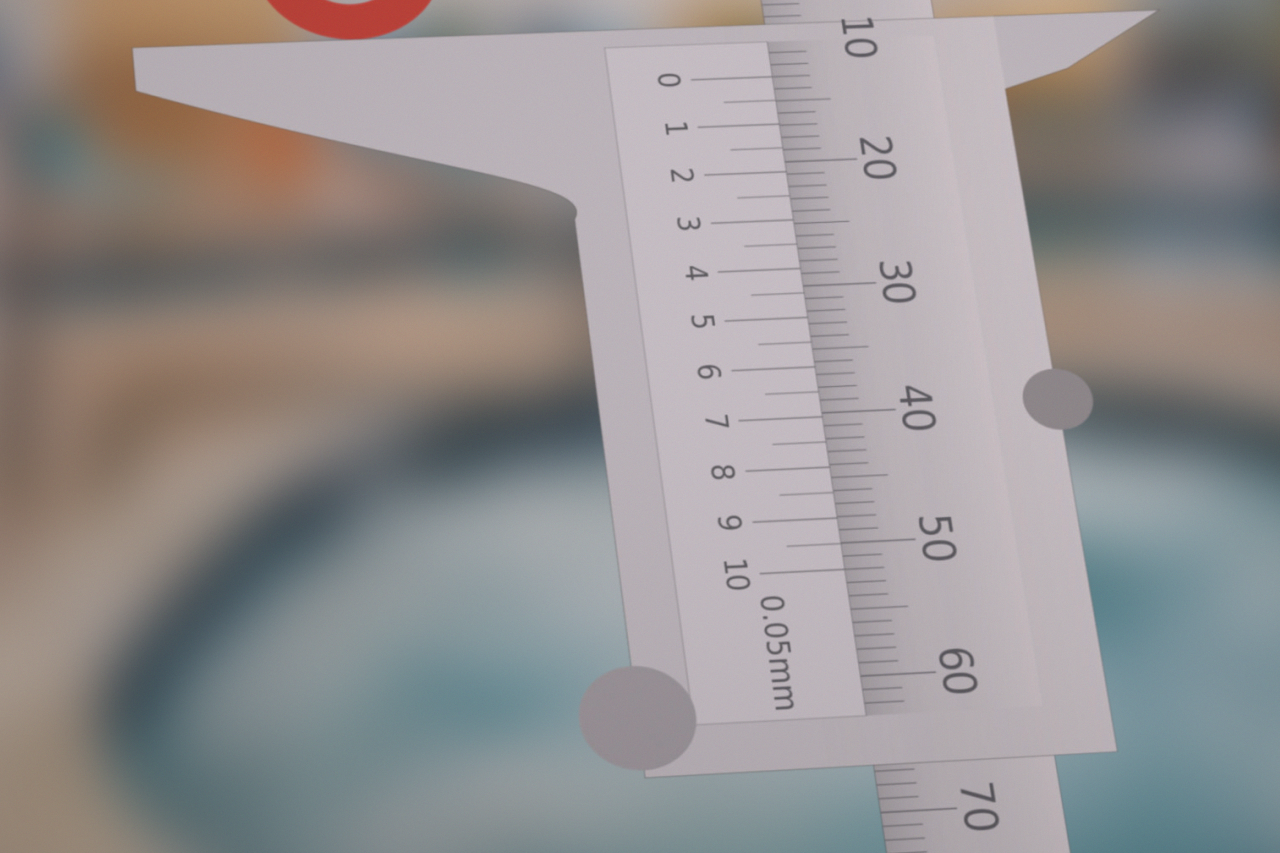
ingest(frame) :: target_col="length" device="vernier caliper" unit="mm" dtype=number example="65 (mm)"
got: 13.0 (mm)
